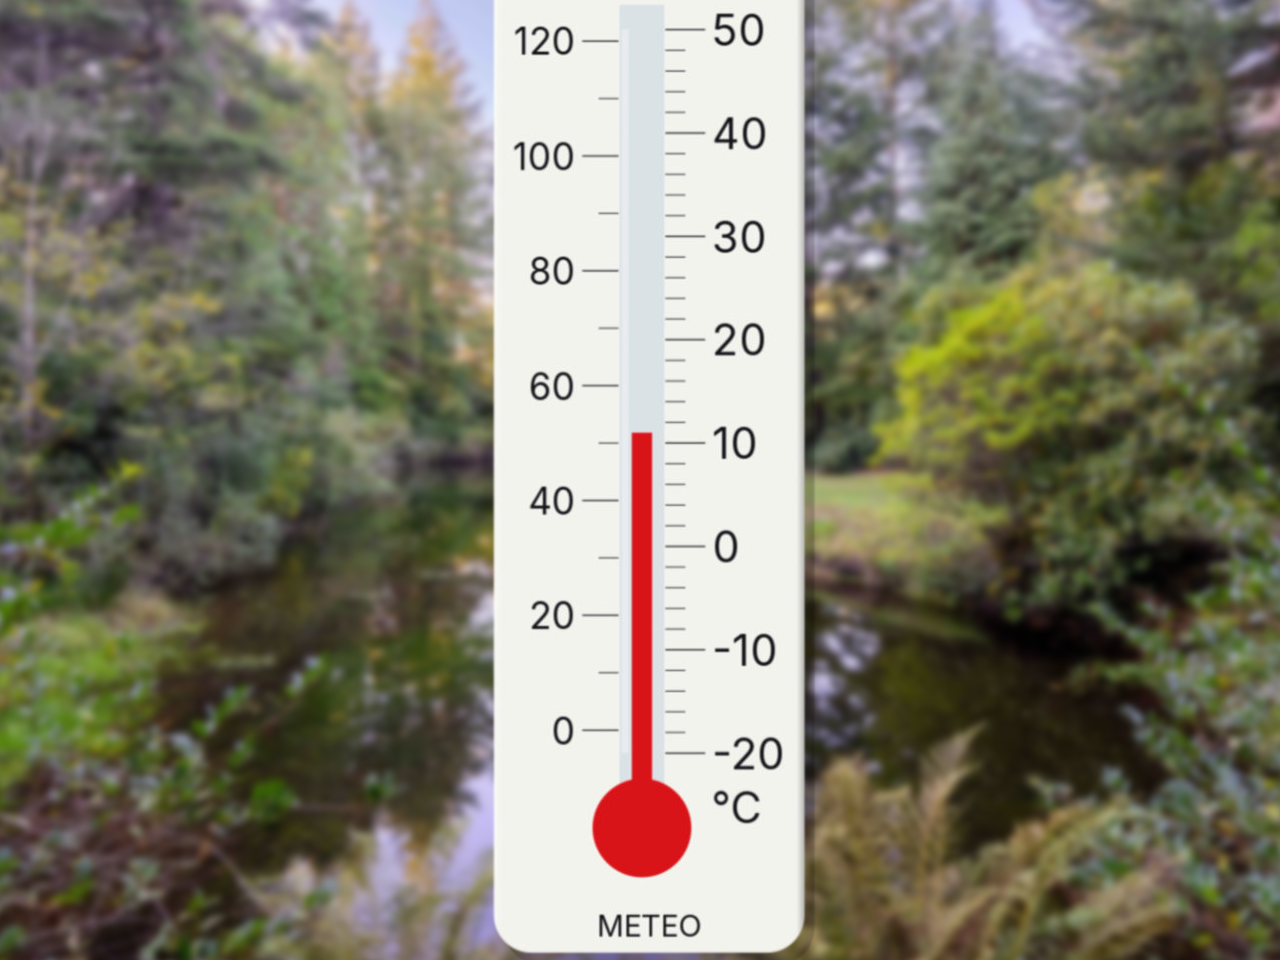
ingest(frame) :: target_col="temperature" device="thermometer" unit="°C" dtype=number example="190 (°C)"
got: 11 (°C)
